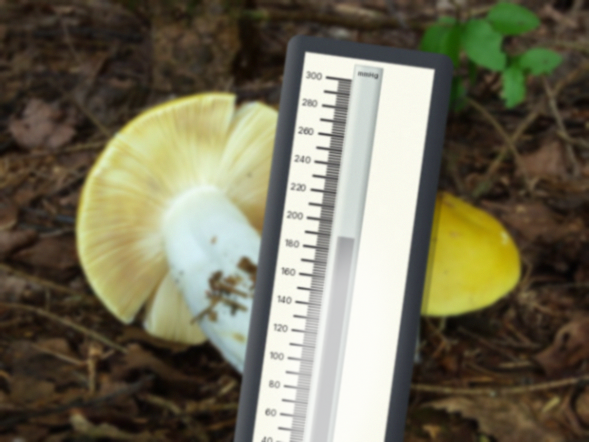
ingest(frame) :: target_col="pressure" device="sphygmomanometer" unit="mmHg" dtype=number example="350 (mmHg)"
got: 190 (mmHg)
